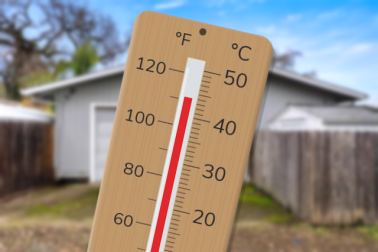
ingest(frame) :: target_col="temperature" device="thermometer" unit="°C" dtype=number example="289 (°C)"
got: 44 (°C)
